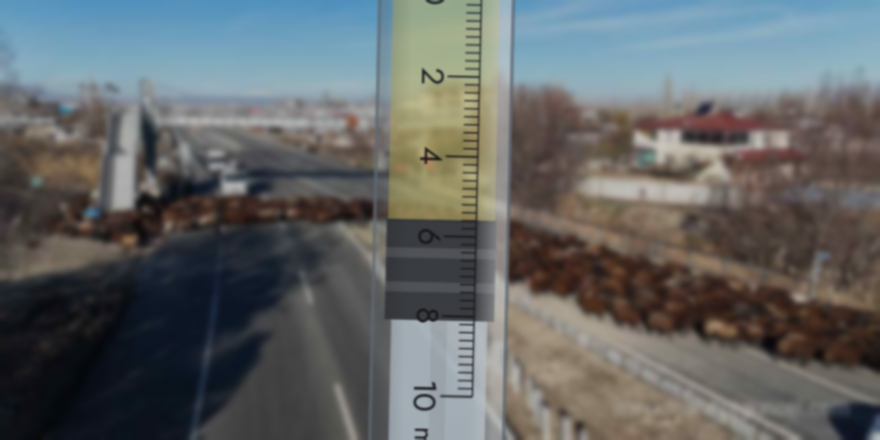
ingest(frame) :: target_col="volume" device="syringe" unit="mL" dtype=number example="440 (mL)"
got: 5.6 (mL)
